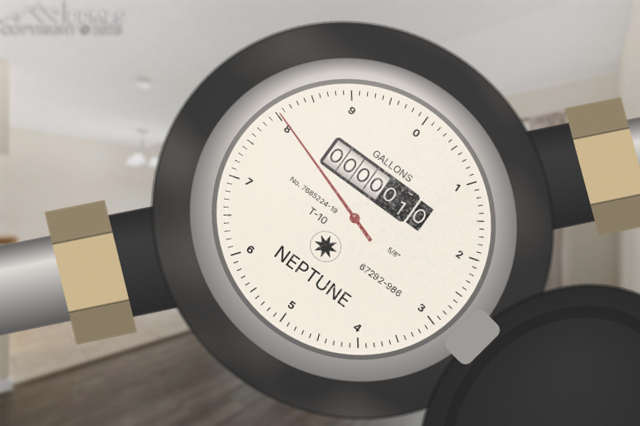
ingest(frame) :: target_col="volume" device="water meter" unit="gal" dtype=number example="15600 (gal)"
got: 8.0 (gal)
